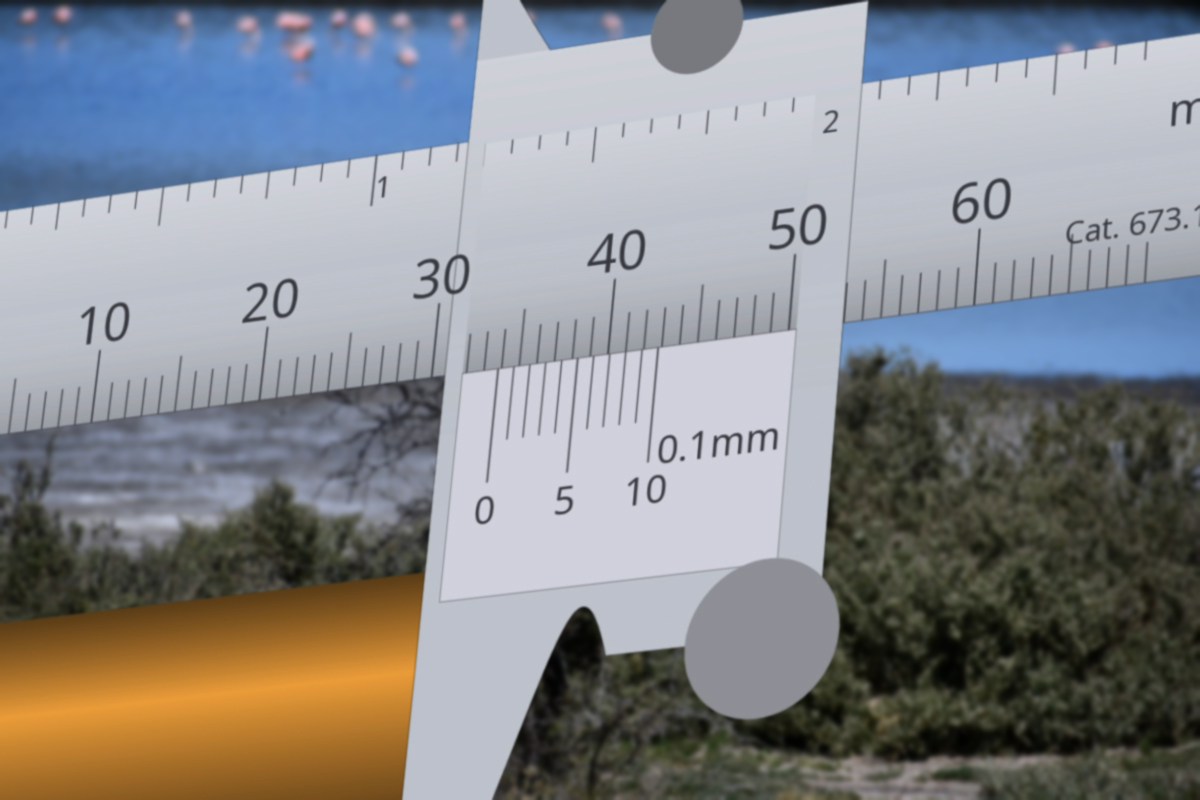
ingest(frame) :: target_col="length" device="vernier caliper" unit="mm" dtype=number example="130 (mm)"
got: 33.8 (mm)
